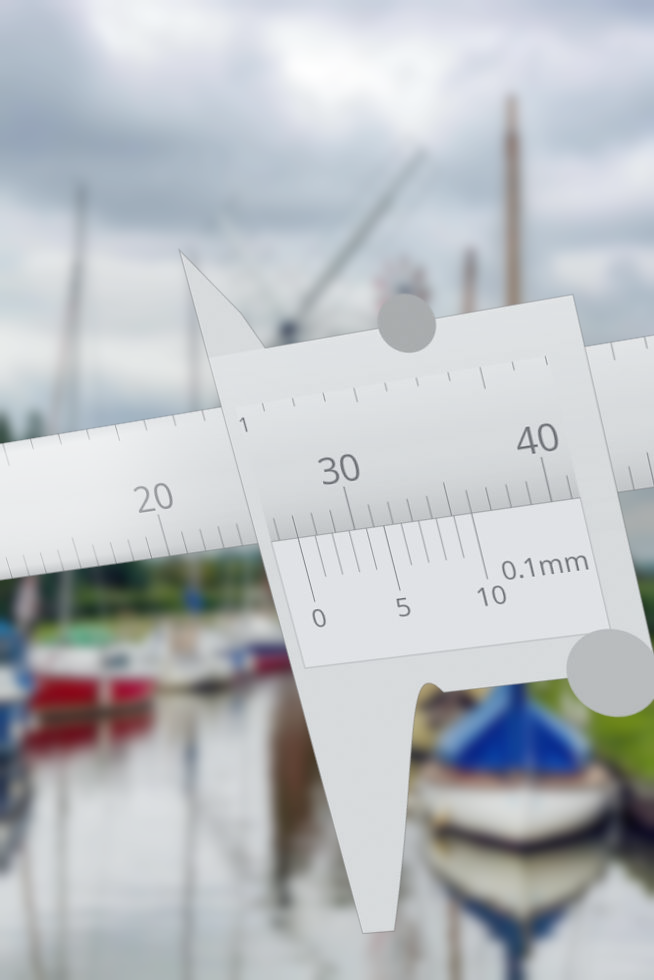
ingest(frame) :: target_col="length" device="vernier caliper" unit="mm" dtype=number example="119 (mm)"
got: 27.0 (mm)
